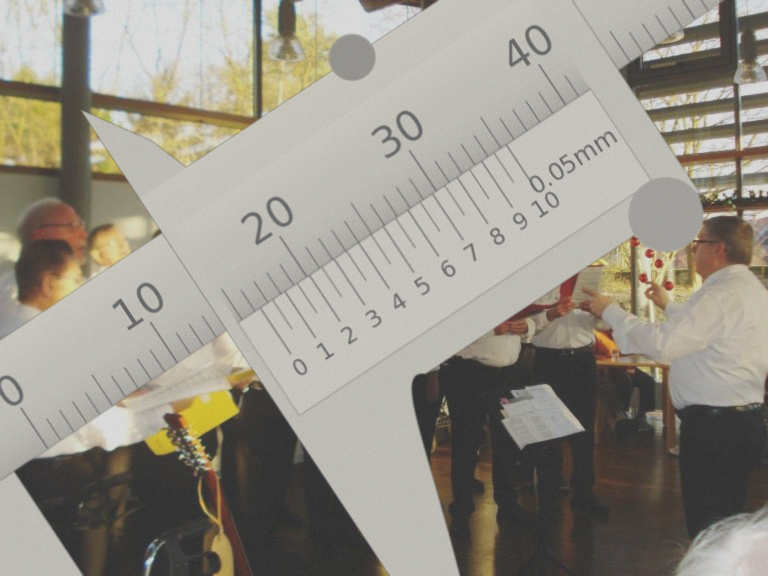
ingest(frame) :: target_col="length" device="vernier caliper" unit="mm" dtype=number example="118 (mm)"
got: 16.4 (mm)
